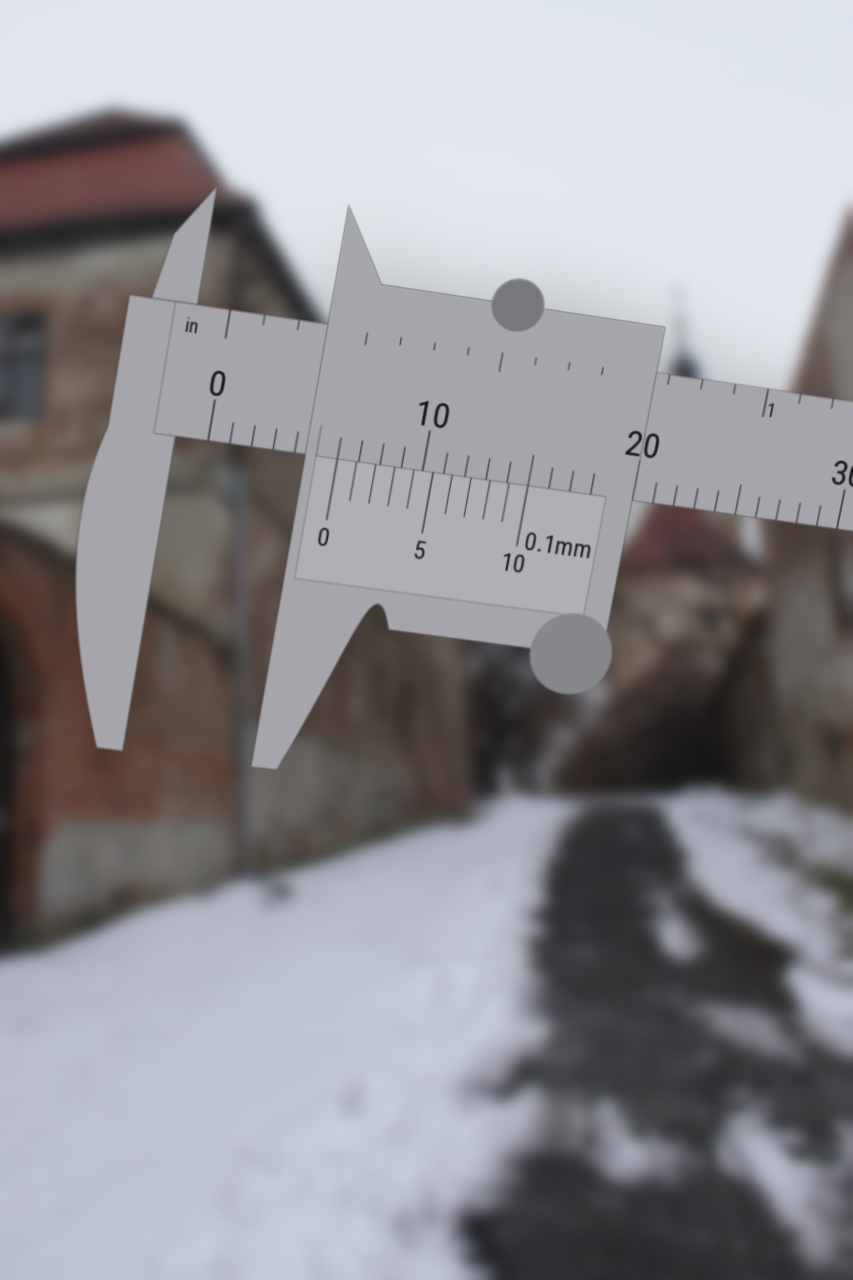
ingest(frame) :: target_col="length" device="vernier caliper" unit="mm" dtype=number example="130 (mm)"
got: 6.0 (mm)
